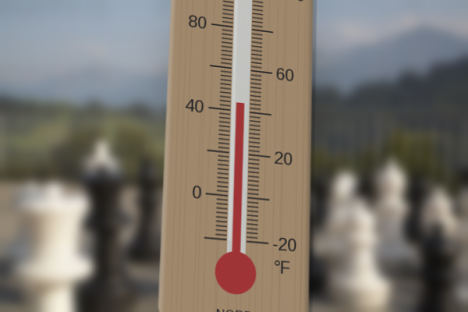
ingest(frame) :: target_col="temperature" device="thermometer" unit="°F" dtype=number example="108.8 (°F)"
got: 44 (°F)
